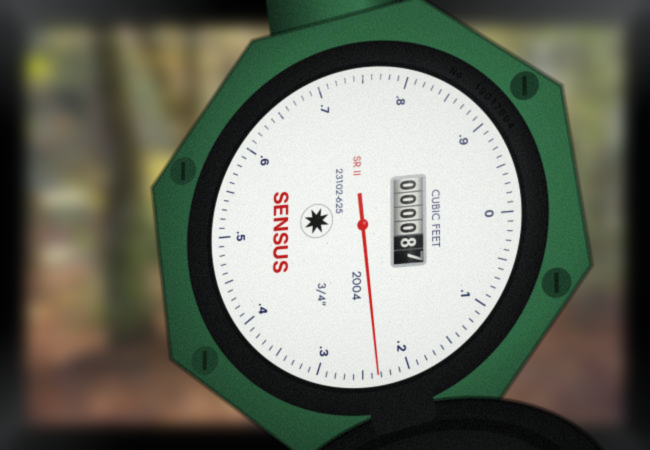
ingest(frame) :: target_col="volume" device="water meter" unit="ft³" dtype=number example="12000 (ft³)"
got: 87.23 (ft³)
